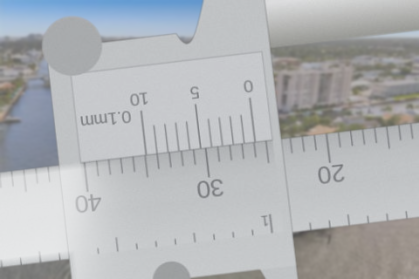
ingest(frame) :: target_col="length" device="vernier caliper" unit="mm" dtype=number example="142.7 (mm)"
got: 25.9 (mm)
